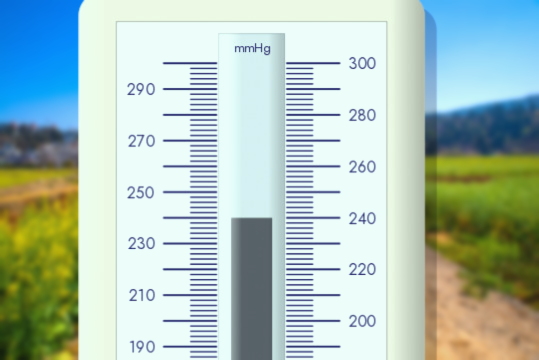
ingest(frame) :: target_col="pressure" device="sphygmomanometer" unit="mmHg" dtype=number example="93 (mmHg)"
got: 240 (mmHg)
